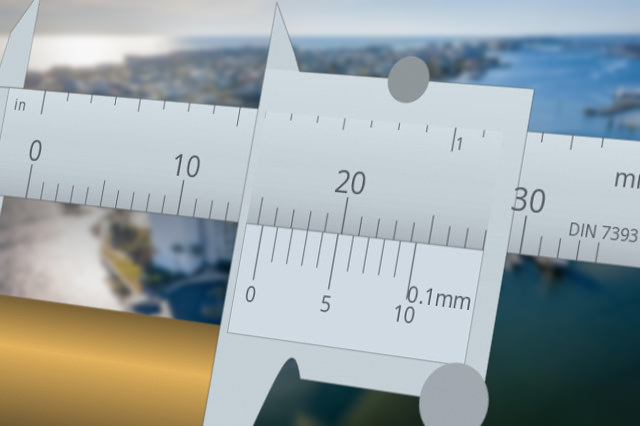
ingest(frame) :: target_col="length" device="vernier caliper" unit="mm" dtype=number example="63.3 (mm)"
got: 15.3 (mm)
